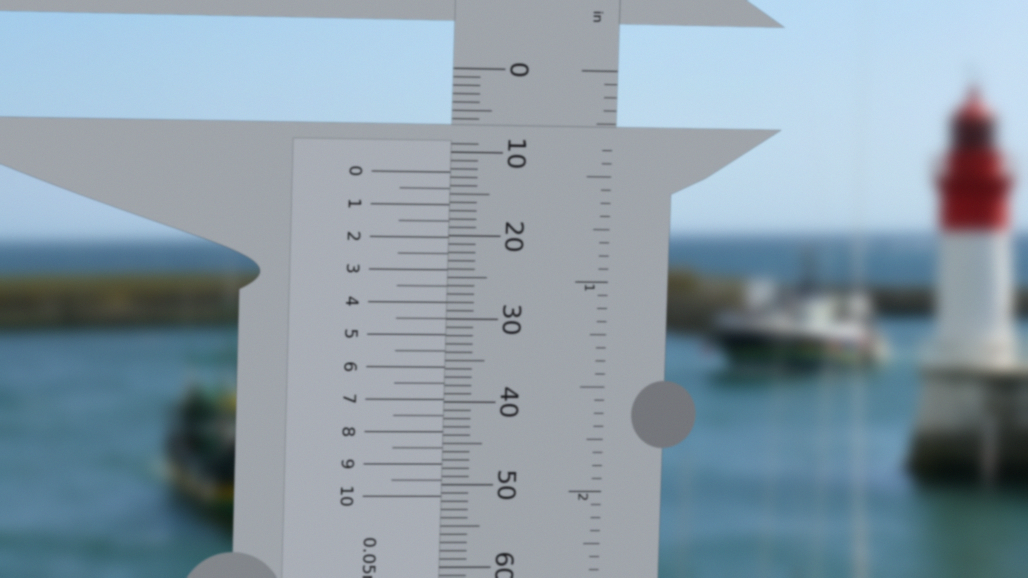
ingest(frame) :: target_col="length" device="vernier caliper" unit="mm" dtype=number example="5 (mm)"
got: 12.4 (mm)
